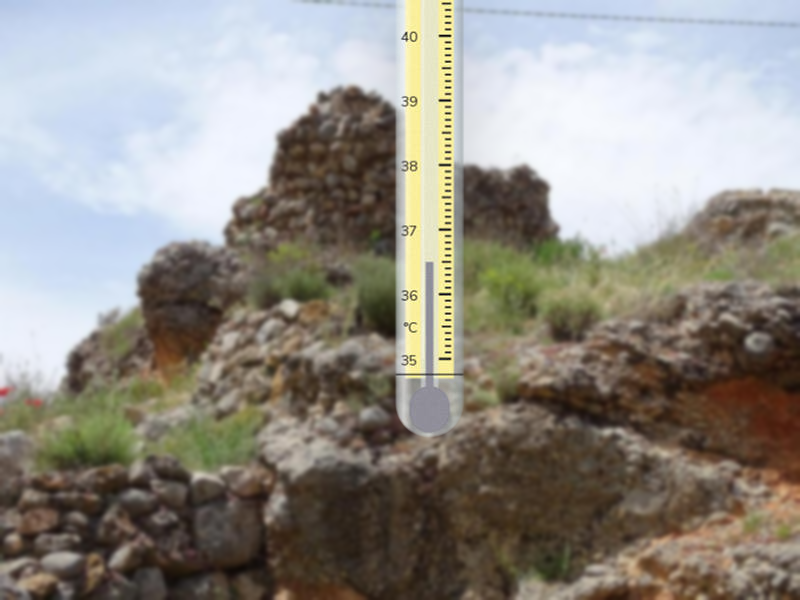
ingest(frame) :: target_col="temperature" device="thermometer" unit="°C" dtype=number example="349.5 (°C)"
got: 36.5 (°C)
